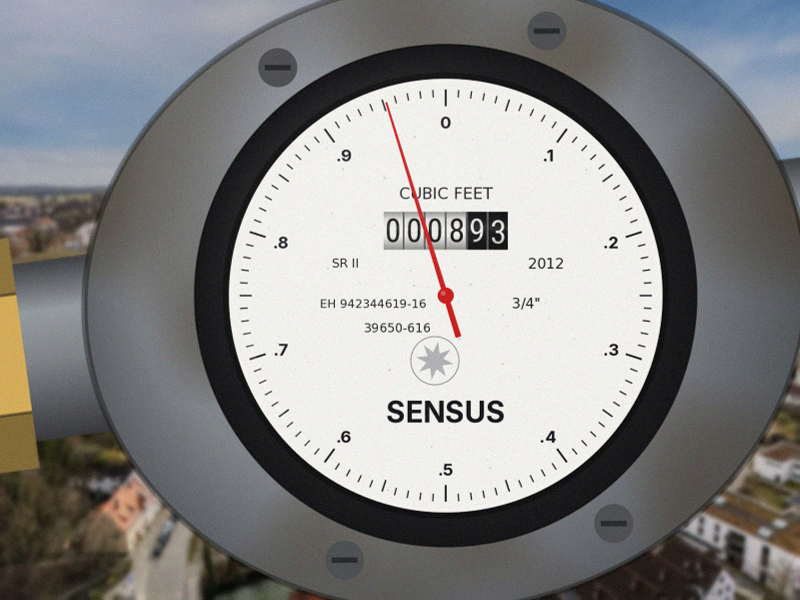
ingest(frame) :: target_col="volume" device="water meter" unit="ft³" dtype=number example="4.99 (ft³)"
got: 892.95 (ft³)
